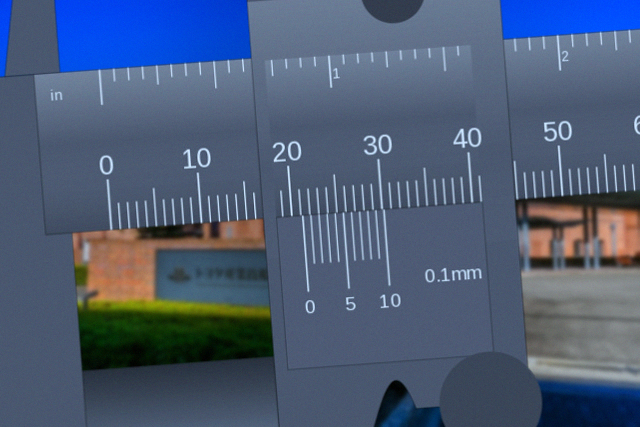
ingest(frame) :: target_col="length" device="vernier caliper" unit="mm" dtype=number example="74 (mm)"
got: 21.2 (mm)
